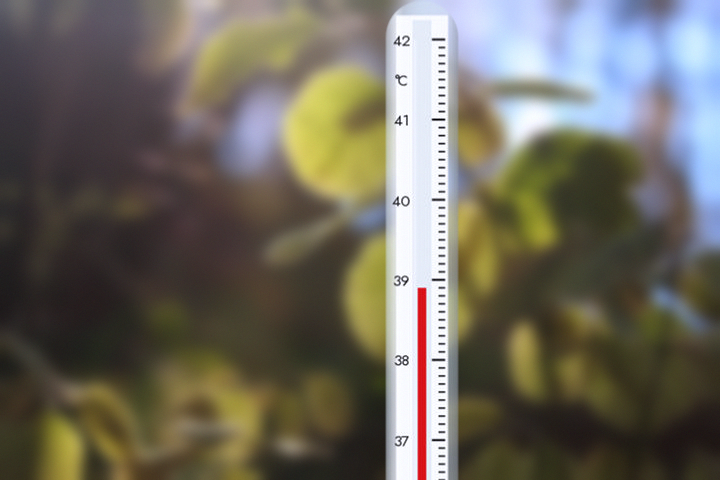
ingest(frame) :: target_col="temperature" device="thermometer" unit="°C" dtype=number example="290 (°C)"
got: 38.9 (°C)
